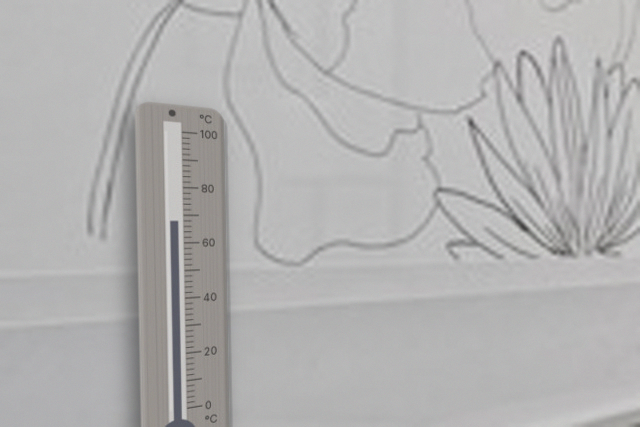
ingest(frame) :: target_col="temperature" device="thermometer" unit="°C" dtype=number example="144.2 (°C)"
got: 68 (°C)
